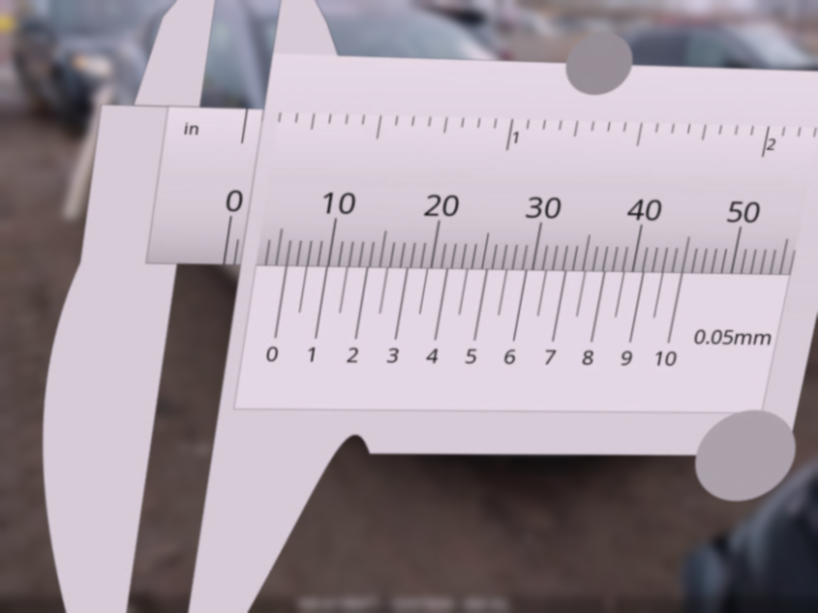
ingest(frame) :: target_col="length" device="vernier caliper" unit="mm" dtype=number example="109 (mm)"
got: 6.0 (mm)
